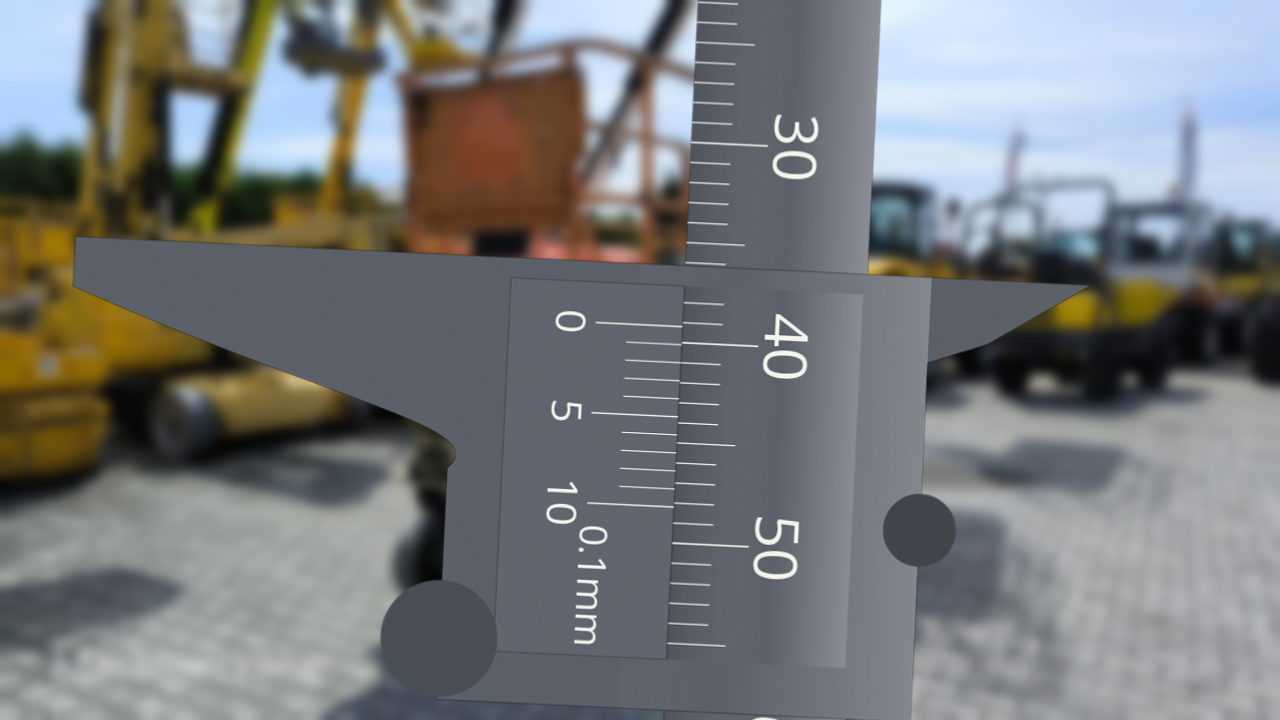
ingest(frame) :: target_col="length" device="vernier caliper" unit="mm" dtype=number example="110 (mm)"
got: 39.2 (mm)
